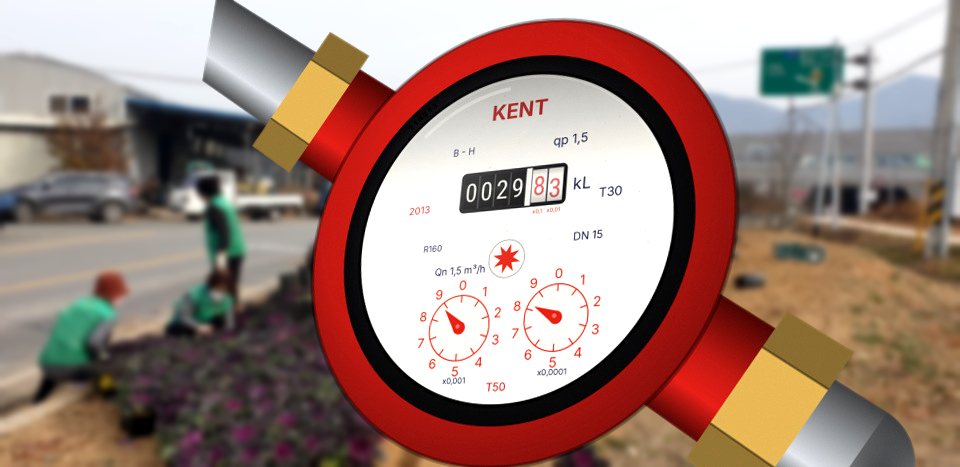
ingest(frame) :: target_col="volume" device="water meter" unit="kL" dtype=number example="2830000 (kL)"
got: 29.8288 (kL)
